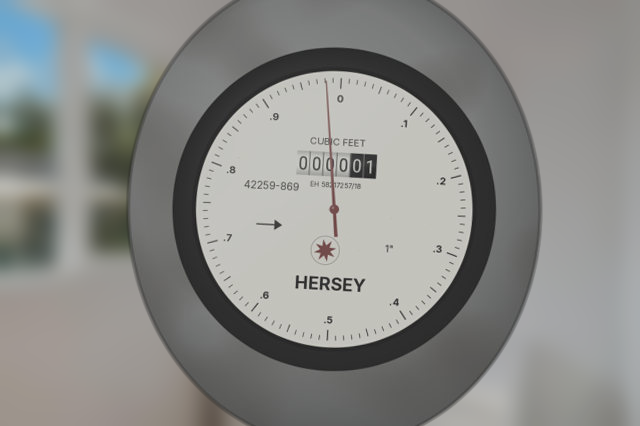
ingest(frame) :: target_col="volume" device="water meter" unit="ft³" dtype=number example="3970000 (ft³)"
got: 0.98 (ft³)
